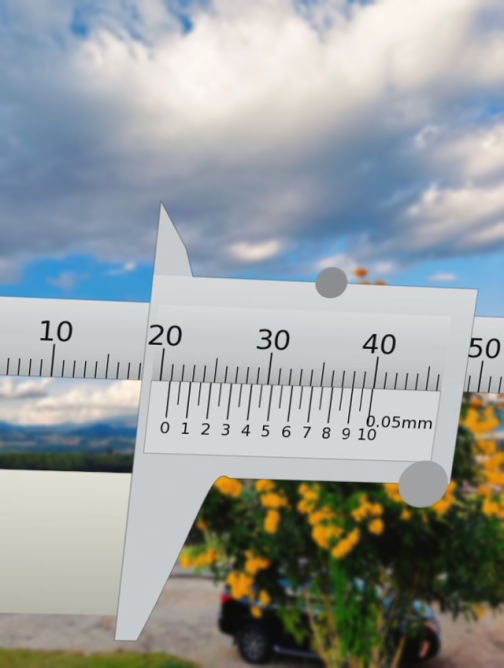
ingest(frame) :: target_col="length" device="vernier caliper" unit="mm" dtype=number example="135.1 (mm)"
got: 20.9 (mm)
